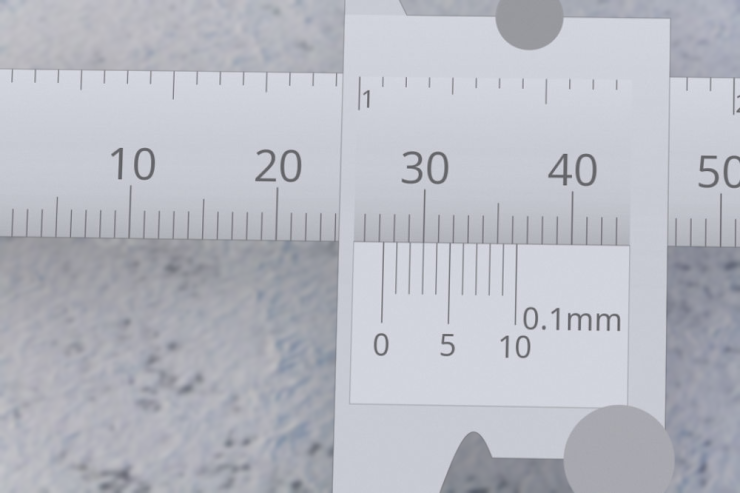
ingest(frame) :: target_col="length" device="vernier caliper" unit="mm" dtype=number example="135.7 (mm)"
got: 27.3 (mm)
